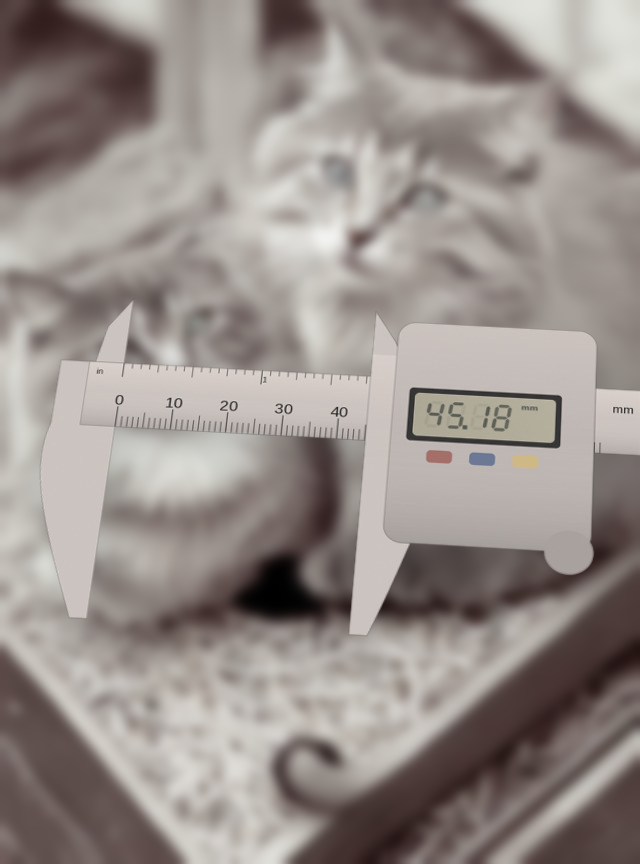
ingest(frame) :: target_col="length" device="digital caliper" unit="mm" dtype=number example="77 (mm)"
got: 45.18 (mm)
